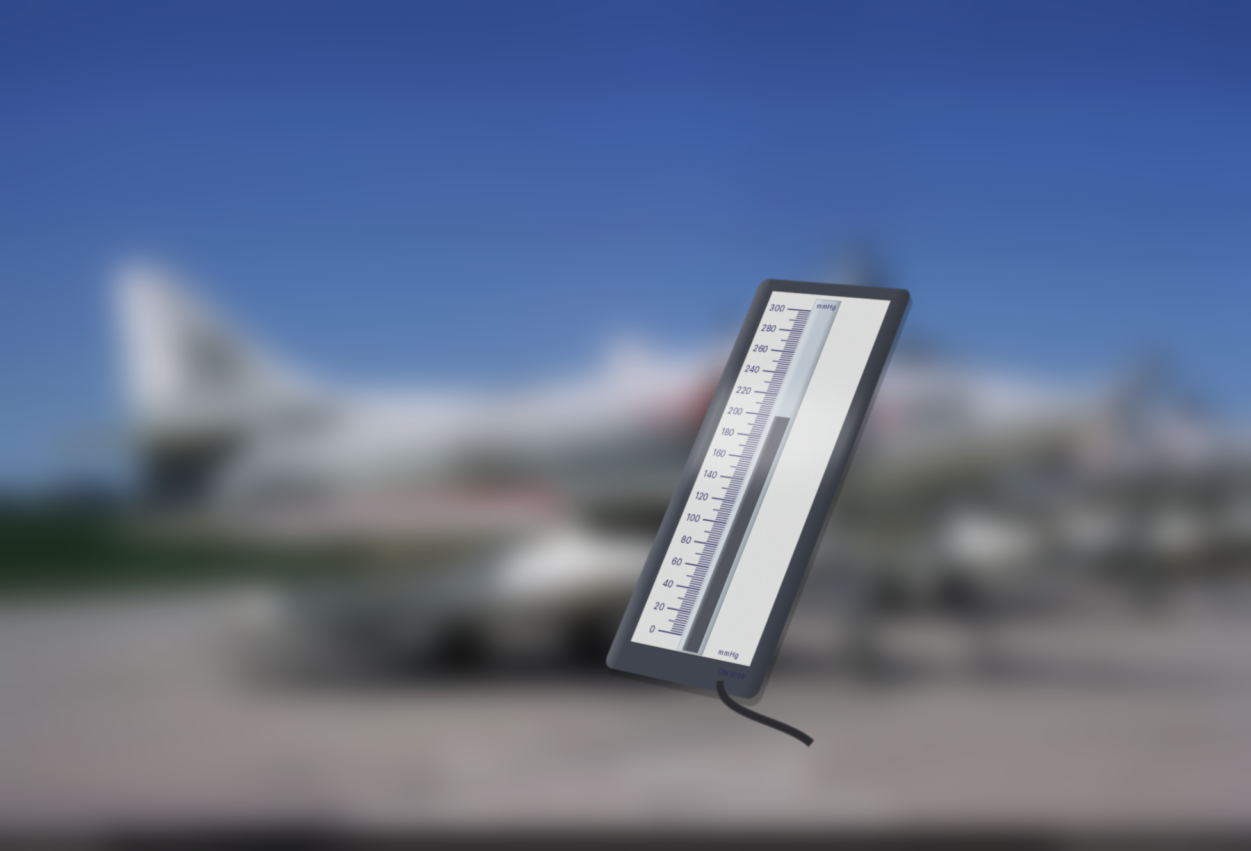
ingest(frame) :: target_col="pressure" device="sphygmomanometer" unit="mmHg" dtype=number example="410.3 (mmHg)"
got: 200 (mmHg)
